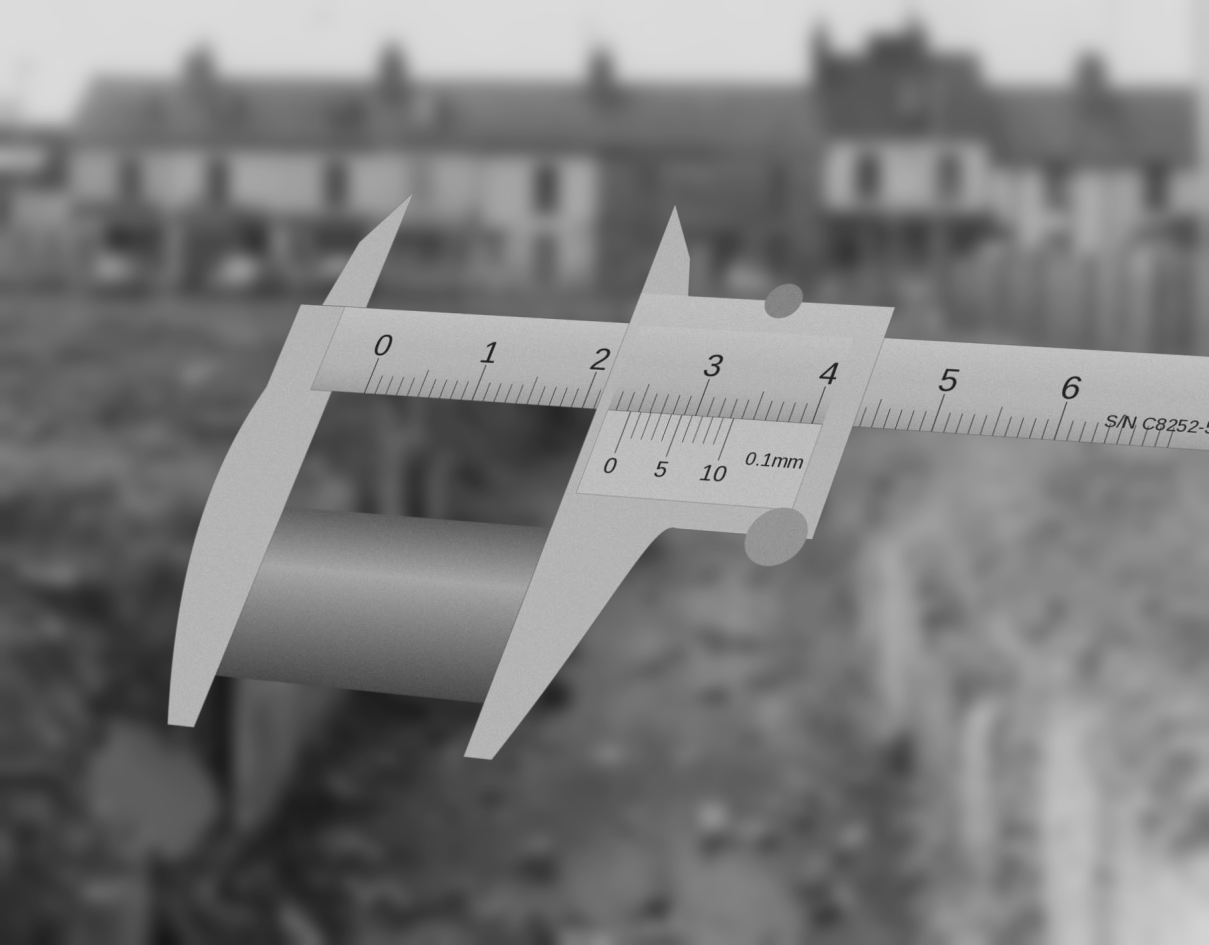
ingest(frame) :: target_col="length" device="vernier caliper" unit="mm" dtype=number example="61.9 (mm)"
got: 24.3 (mm)
